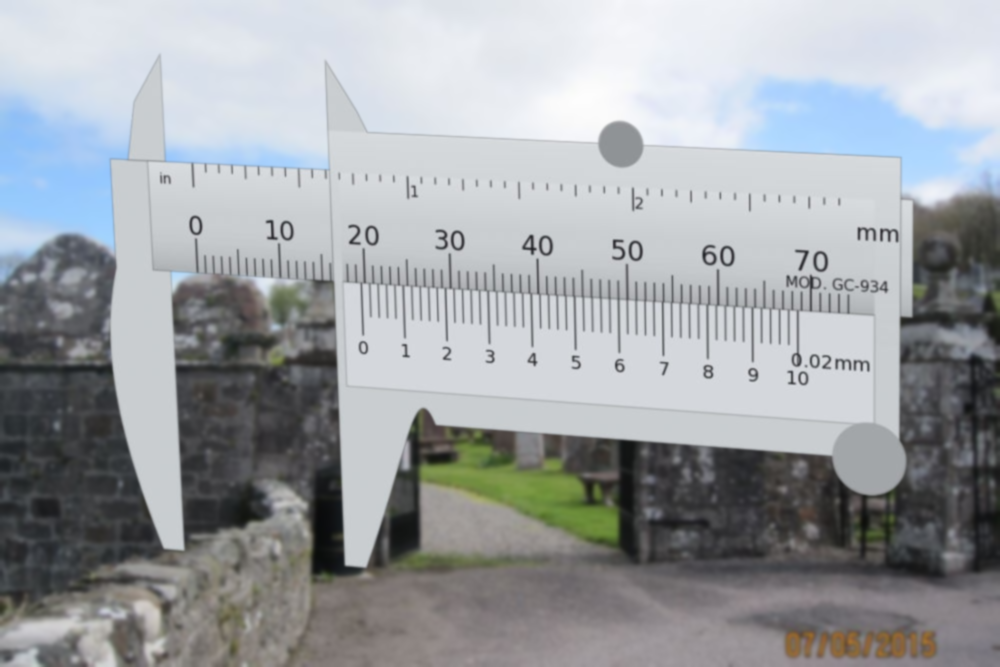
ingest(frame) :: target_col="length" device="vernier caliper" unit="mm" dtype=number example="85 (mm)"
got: 19.6 (mm)
